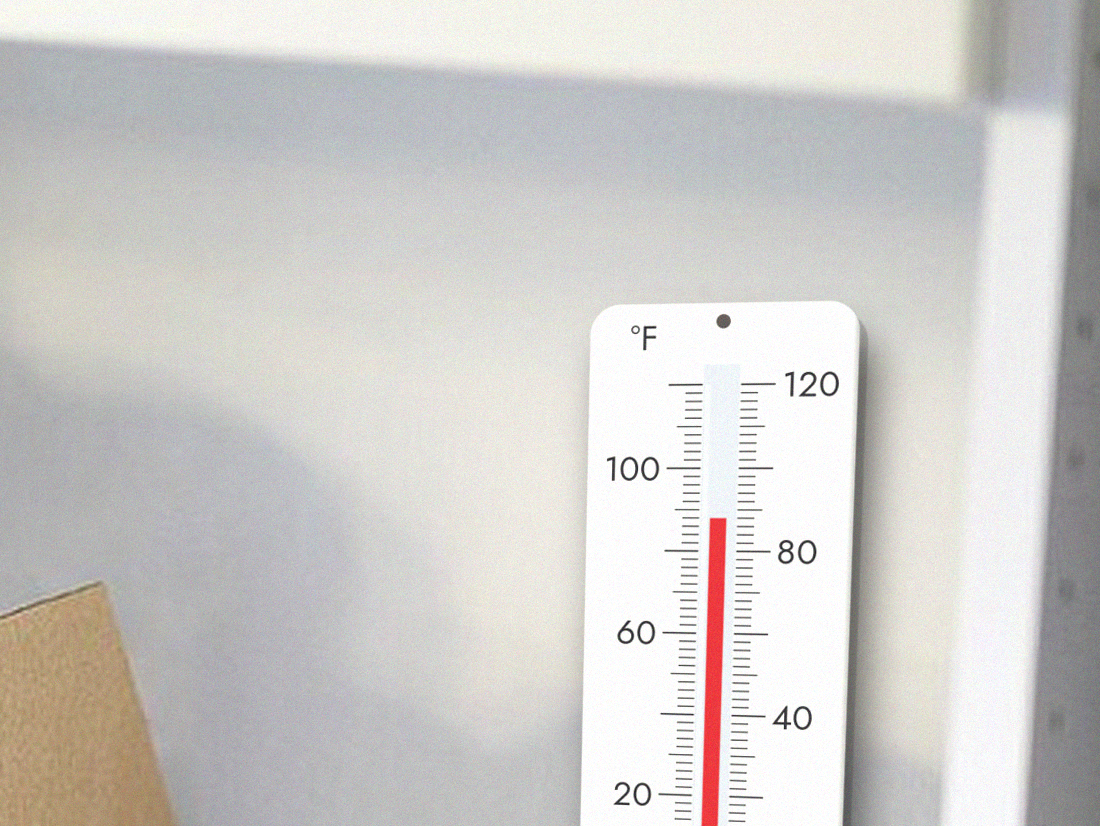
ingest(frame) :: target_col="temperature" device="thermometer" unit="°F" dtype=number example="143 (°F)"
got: 88 (°F)
